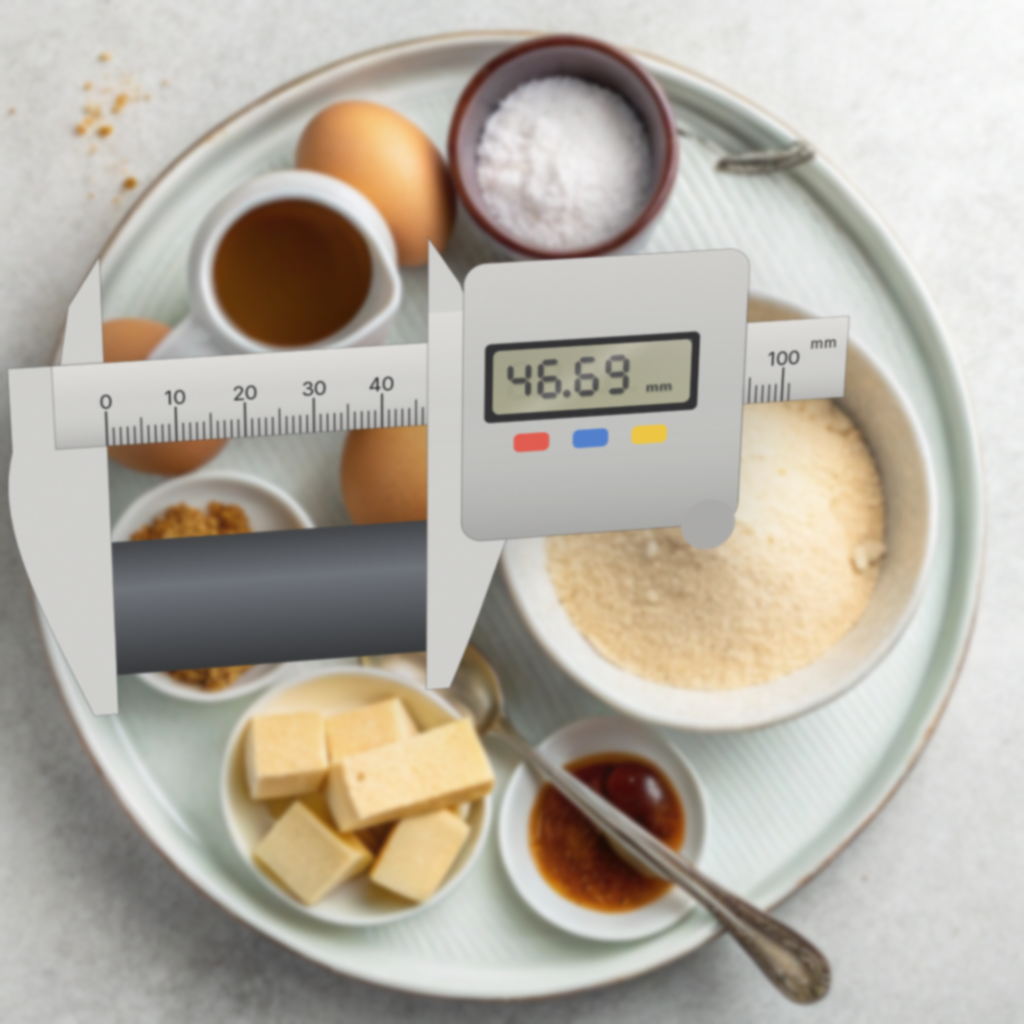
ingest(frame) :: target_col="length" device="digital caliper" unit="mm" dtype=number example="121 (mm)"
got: 46.69 (mm)
